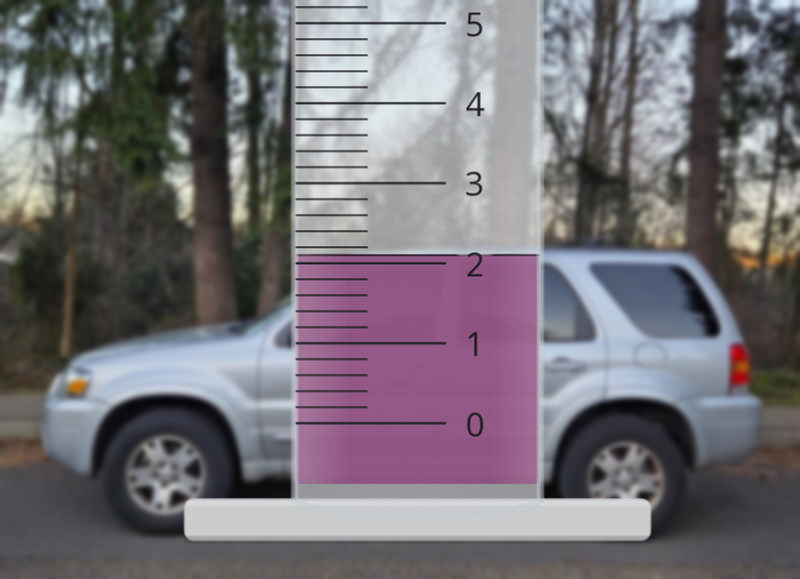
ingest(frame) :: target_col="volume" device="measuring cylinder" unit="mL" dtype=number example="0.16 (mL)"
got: 2.1 (mL)
